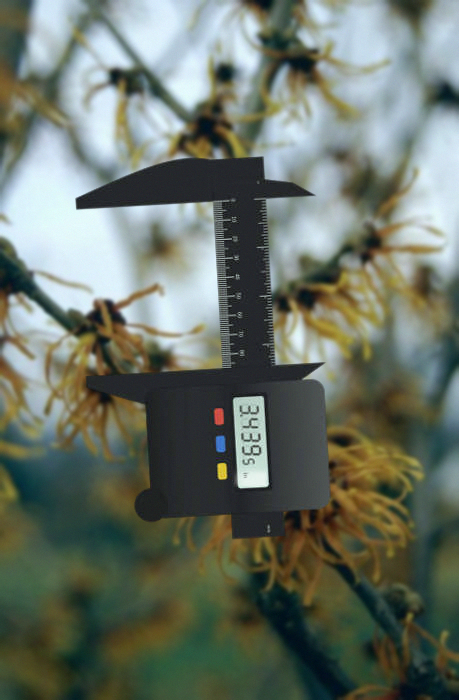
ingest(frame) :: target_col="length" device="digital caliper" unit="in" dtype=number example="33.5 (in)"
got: 3.4395 (in)
